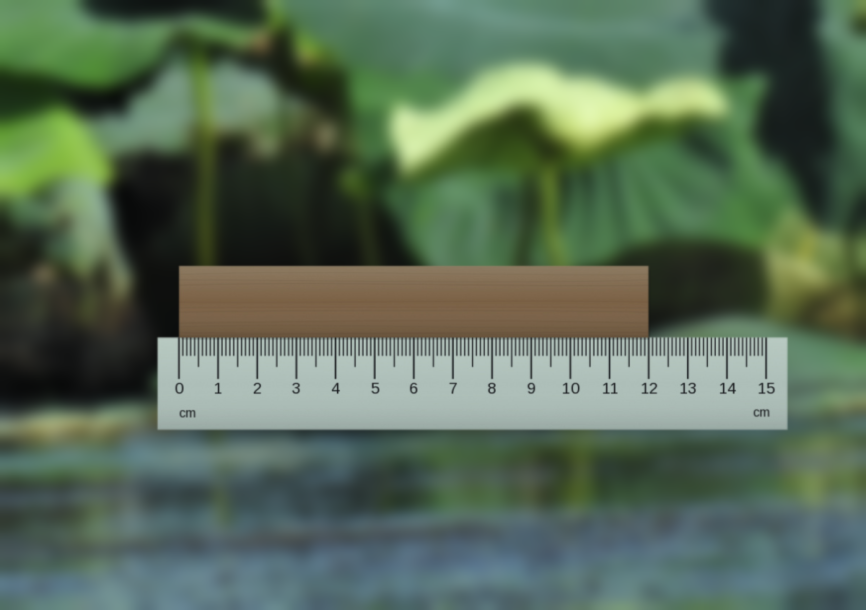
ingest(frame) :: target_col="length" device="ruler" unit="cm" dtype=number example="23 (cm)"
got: 12 (cm)
